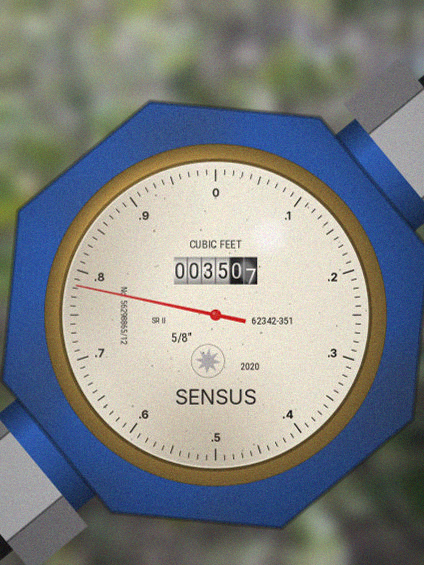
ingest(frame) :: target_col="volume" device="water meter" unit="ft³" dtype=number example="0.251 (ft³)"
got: 3506.78 (ft³)
